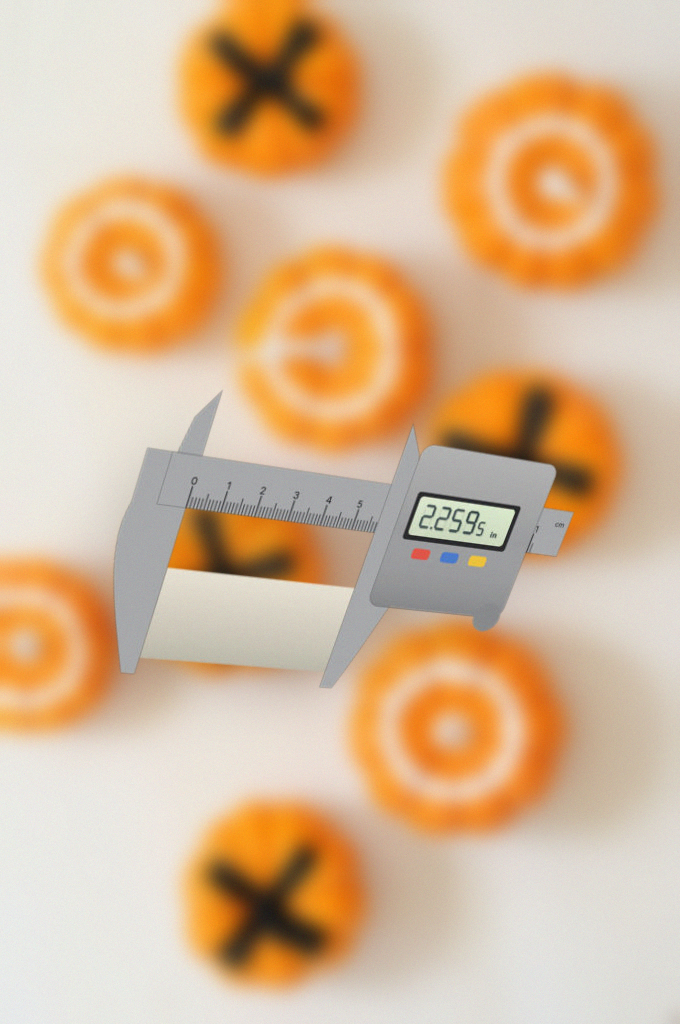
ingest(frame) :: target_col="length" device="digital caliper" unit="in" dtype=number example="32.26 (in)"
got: 2.2595 (in)
